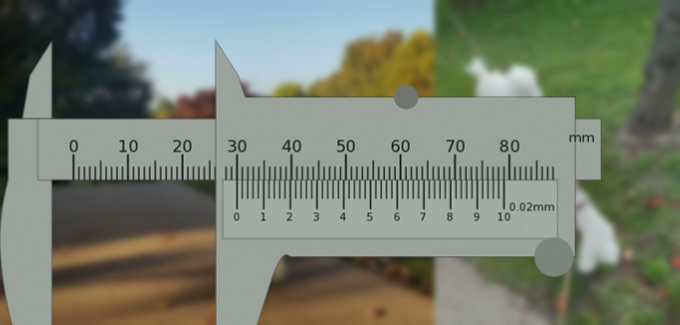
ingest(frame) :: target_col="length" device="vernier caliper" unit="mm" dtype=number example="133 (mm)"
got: 30.0 (mm)
